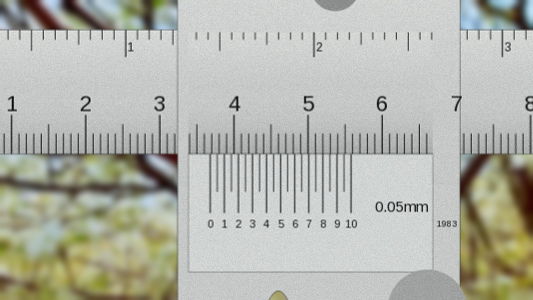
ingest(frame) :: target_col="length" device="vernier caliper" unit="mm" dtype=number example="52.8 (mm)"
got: 36.8 (mm)
